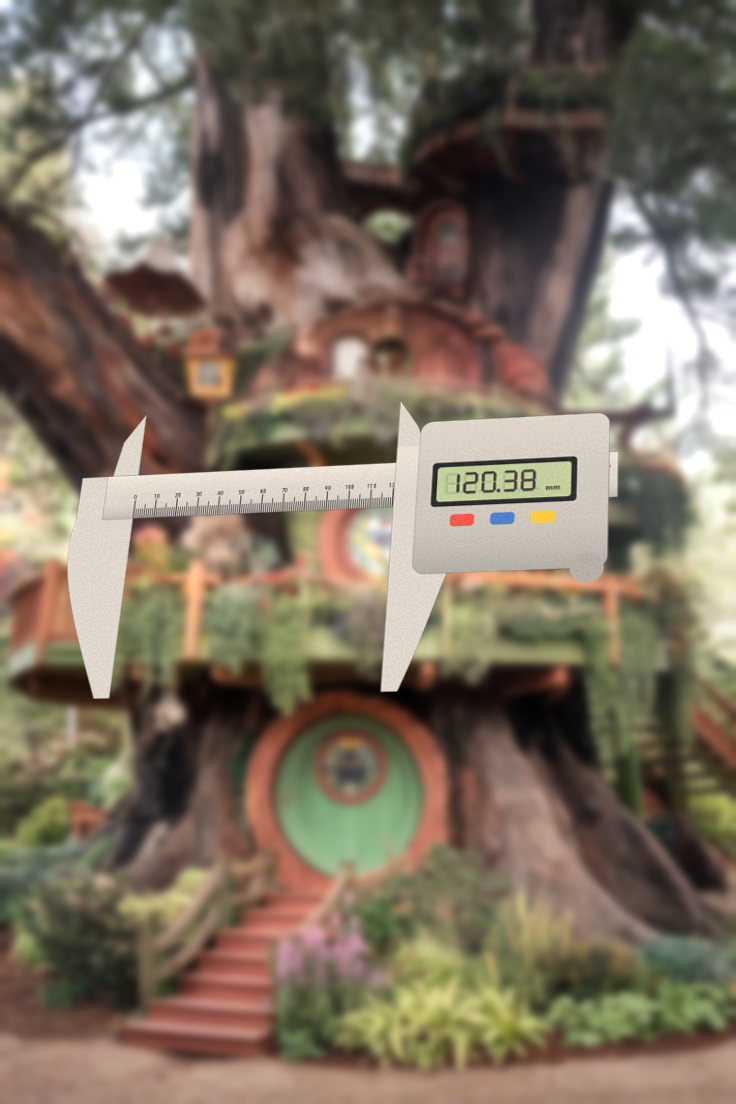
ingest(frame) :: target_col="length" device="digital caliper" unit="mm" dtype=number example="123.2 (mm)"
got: 120.38 (mm)
